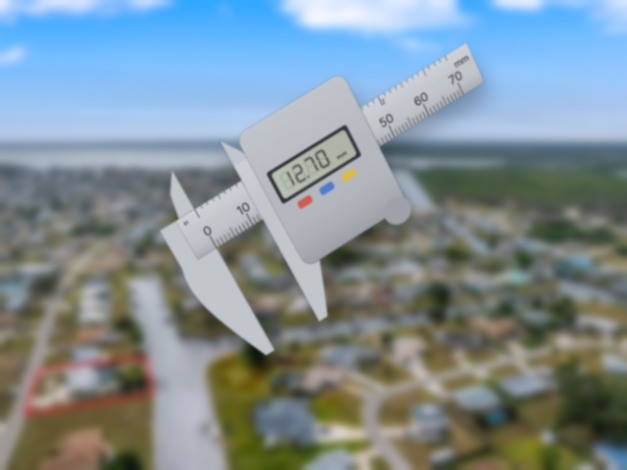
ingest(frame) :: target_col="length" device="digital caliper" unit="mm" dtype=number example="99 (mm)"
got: 12.70 (mm)
